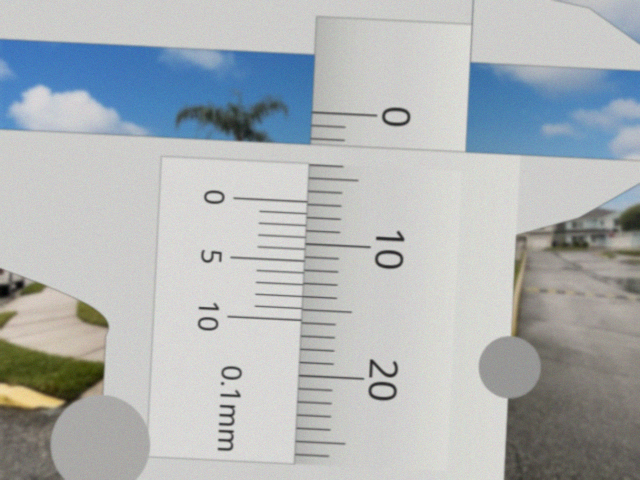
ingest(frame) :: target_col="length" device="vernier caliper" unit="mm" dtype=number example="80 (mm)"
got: 6.8 (mm)
